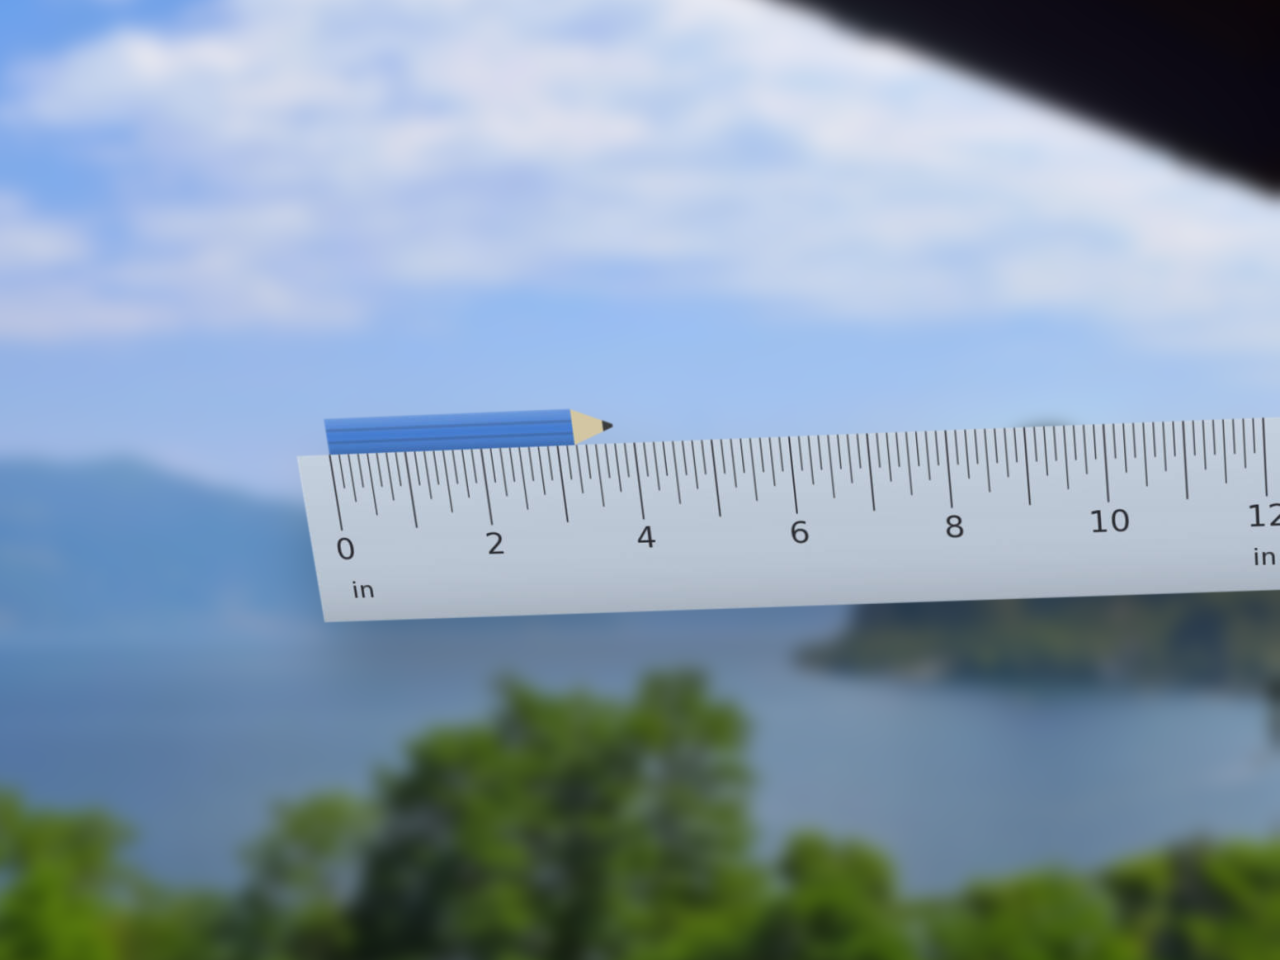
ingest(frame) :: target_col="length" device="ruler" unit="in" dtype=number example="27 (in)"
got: 3.75 (in)
